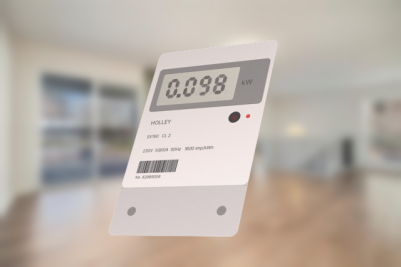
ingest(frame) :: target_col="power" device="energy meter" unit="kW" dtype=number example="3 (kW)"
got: 0.098 (kW)
